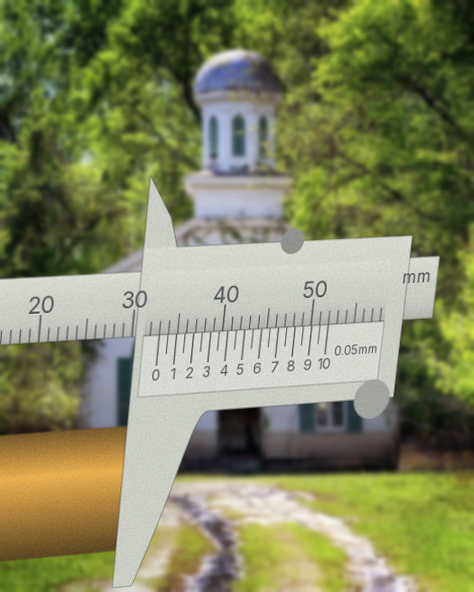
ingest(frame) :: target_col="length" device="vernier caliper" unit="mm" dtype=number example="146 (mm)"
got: 33.0 (mm)
